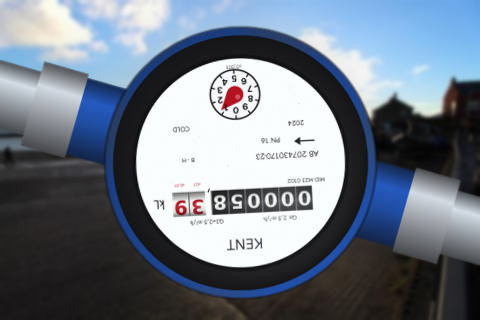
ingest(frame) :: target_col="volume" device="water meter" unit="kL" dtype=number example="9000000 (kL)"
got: 58.391 (kL)
